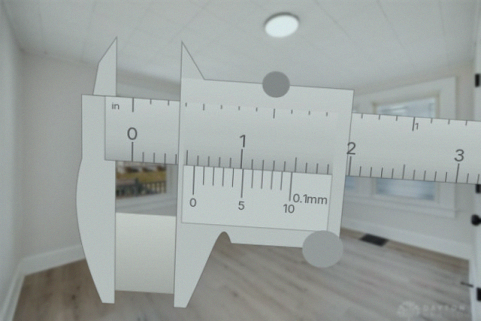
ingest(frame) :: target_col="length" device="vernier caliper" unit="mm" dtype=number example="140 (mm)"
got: 5.7 (mm)
